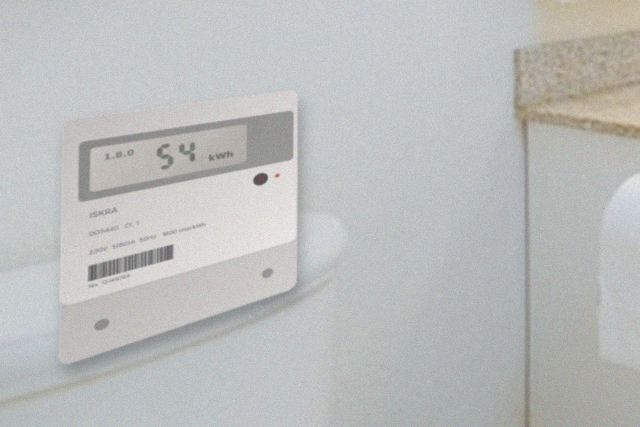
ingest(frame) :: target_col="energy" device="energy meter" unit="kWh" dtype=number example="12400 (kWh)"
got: 54 (kWh)
